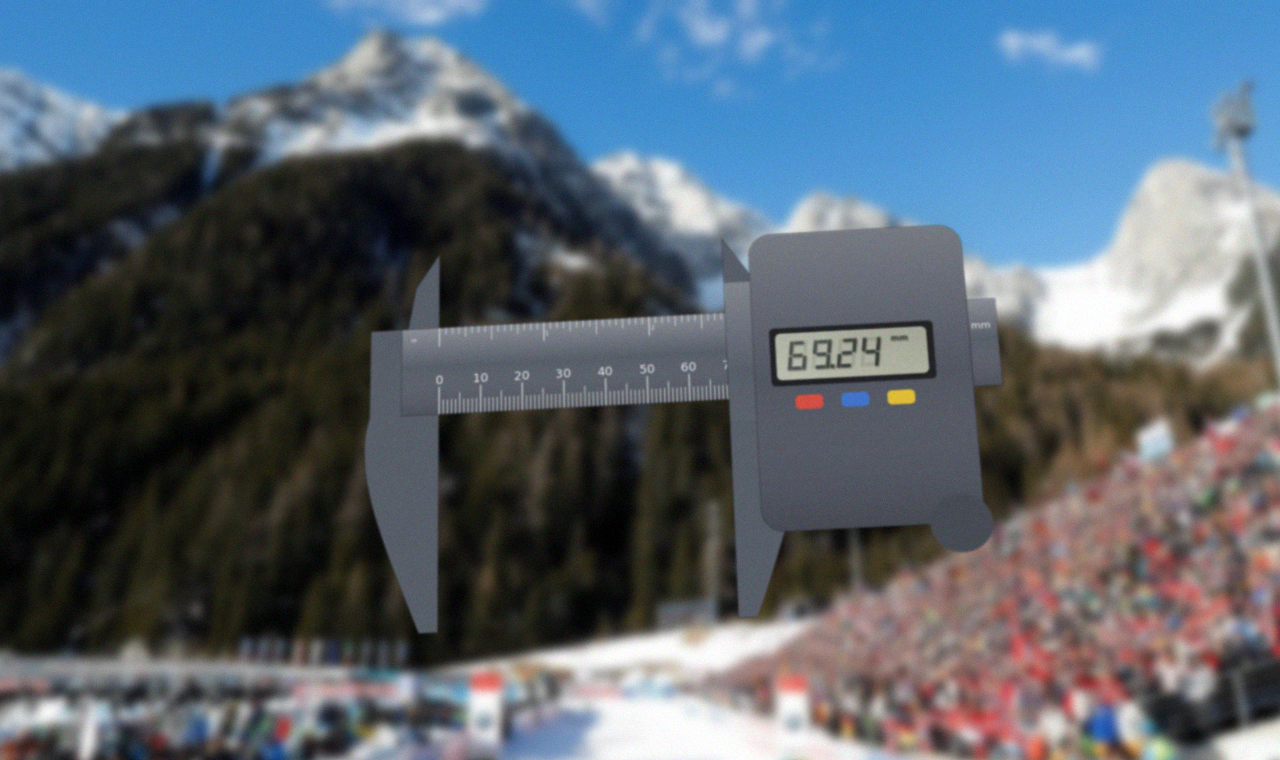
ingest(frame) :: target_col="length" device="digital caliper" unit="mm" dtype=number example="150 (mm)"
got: 69.24 (mm)
